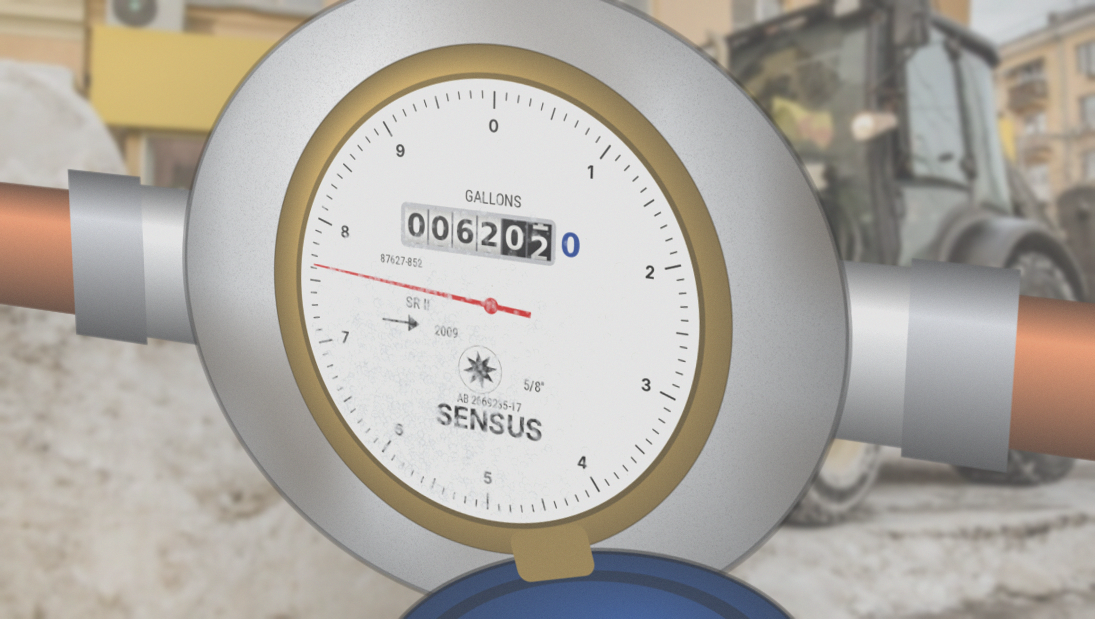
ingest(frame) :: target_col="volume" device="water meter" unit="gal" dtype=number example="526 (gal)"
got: 62017.6 (gal)
